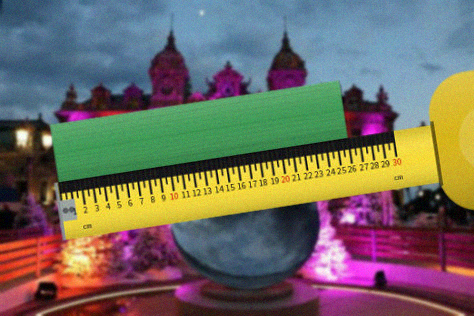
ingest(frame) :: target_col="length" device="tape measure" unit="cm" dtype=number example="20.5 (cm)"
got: 26 (cm)
